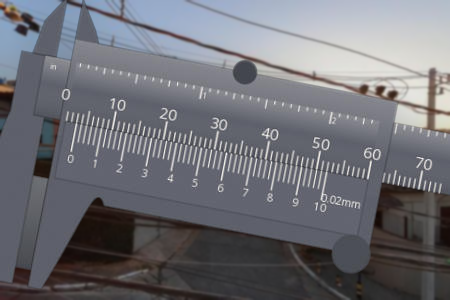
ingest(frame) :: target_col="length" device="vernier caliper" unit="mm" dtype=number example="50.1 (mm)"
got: 3.0 (mm)
